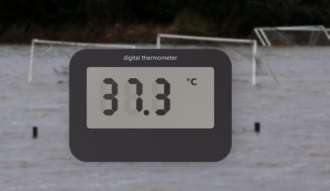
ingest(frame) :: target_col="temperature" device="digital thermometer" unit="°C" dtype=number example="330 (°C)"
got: 37.3 (°C)
